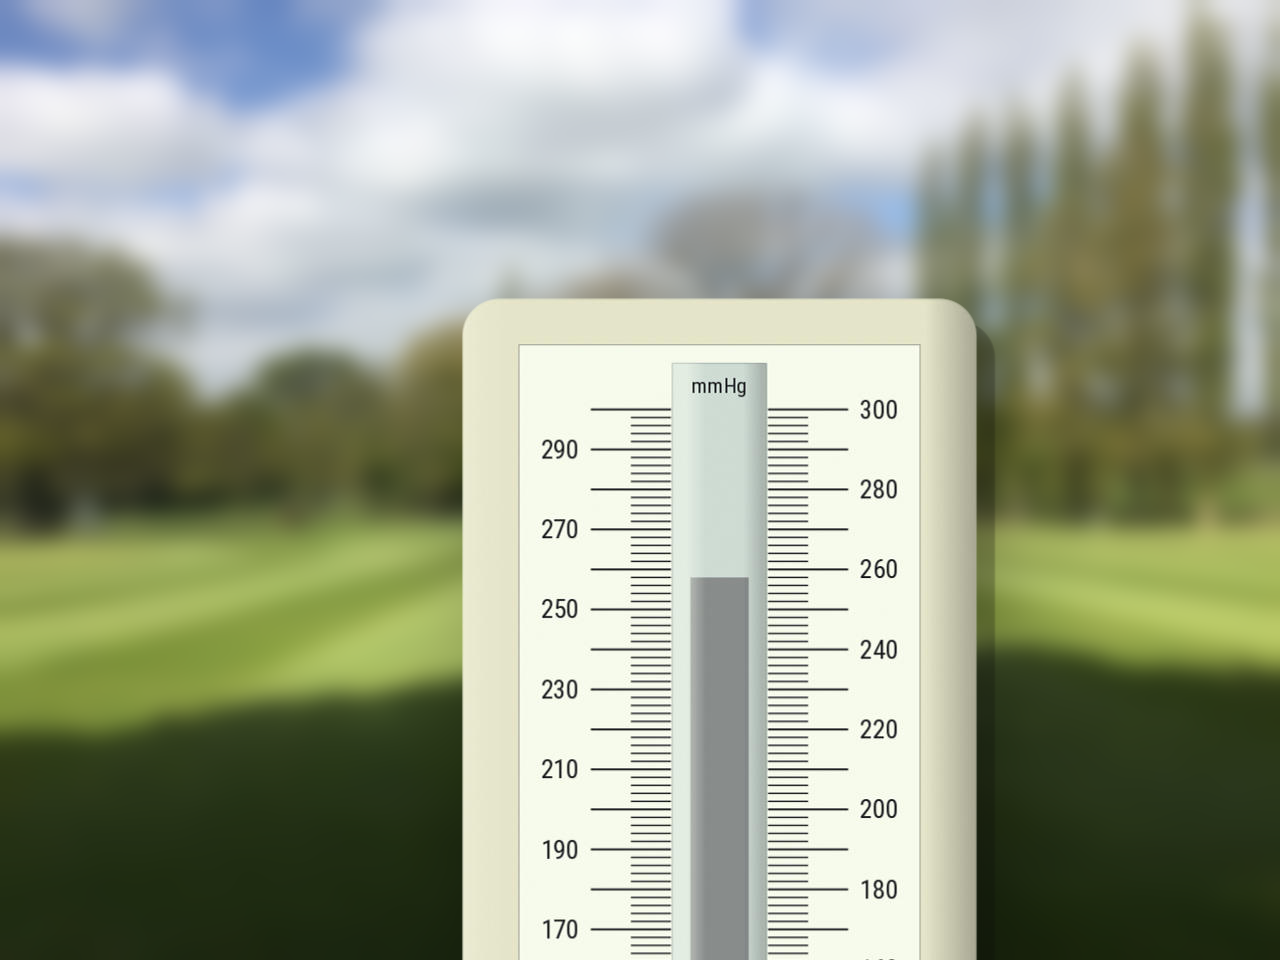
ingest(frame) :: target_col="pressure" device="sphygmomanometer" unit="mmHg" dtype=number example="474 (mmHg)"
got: 258 (mmHg)
